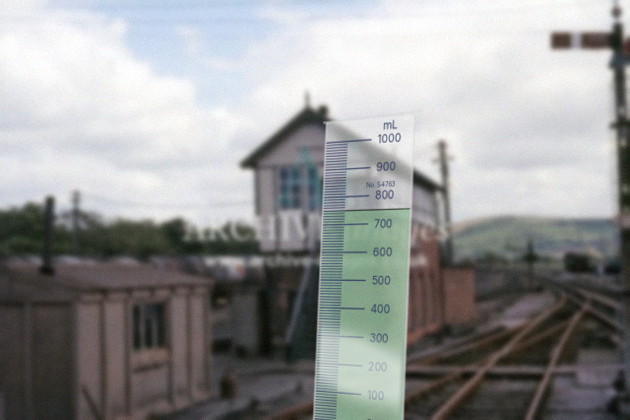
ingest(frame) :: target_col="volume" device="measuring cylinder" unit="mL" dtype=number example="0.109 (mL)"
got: 750 (mL)
